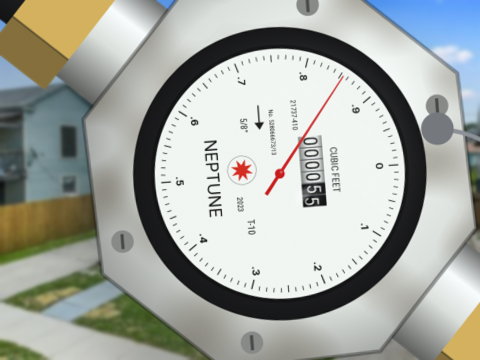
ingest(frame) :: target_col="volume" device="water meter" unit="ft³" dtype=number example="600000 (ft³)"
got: 54.85 (ft³)
